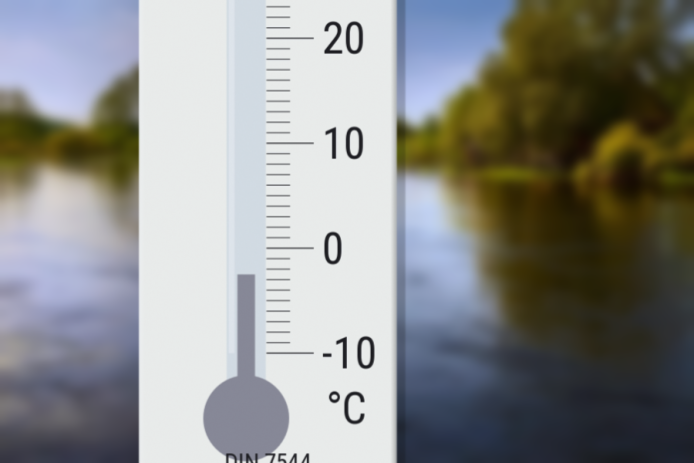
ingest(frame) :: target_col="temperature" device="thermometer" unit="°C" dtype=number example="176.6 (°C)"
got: -2.5 (°C)
